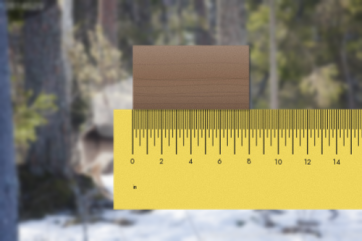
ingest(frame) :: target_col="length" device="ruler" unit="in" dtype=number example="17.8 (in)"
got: 8 (in)
